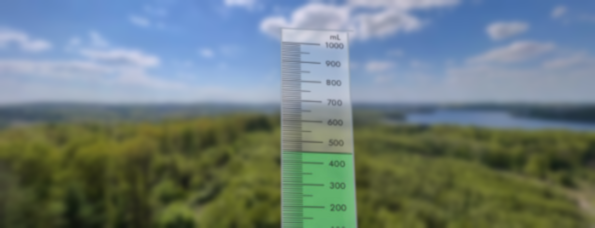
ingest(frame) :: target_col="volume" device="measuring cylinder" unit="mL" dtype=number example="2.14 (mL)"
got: 450 (mL)
